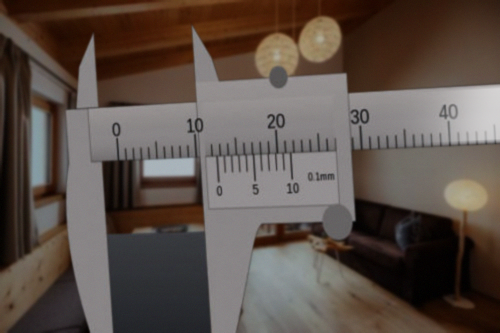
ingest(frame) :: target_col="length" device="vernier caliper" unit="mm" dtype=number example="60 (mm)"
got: 12.6 (mm)
